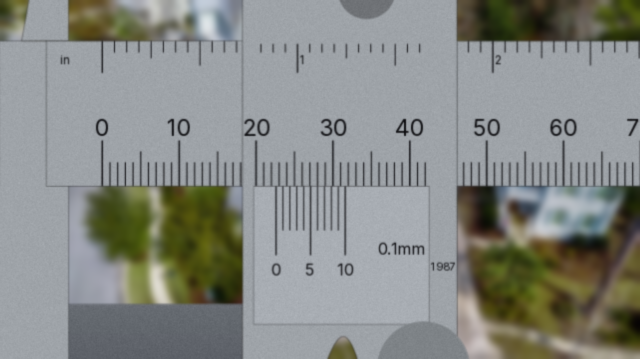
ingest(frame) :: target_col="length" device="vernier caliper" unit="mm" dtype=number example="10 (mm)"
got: 22.6 (mm)
